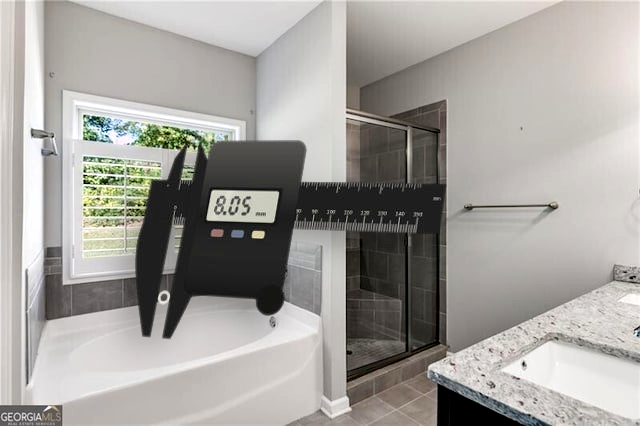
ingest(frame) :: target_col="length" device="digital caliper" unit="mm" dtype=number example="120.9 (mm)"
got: 8.05 (mm)
